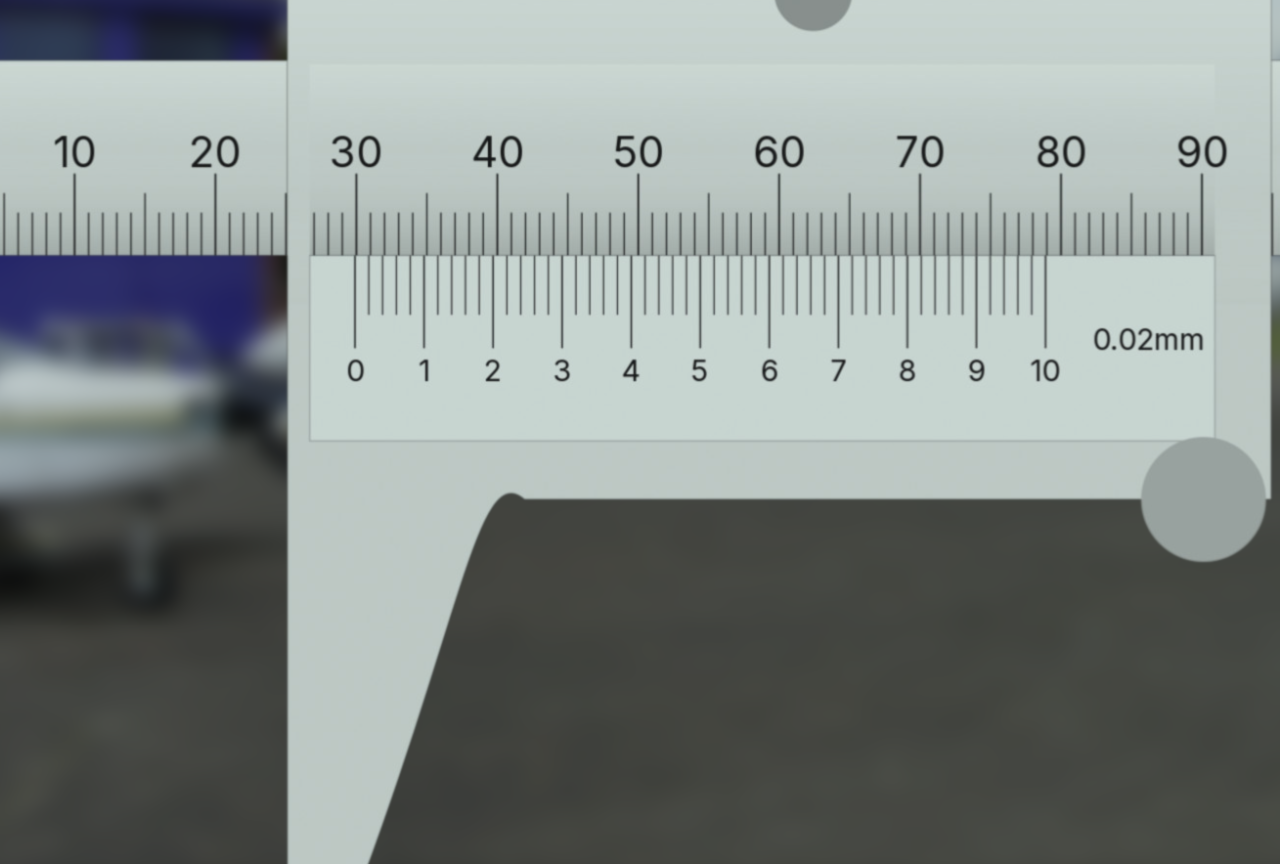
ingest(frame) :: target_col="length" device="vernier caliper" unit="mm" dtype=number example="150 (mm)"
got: 29.9 (mm)
